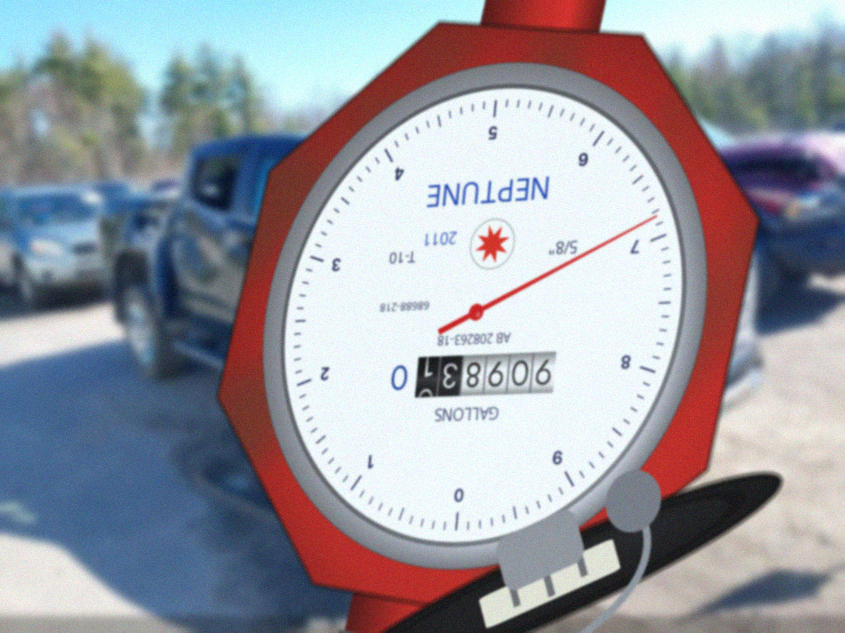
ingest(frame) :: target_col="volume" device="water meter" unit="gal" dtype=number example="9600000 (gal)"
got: 9098306.8 (gal)
